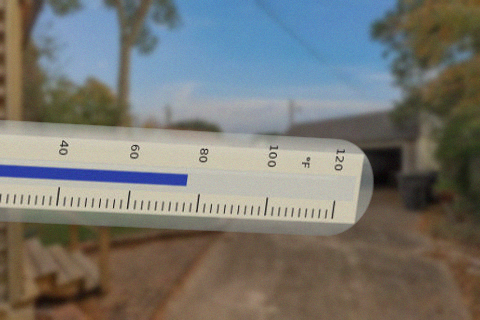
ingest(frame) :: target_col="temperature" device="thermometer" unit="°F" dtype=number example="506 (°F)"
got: 76 (°F)
